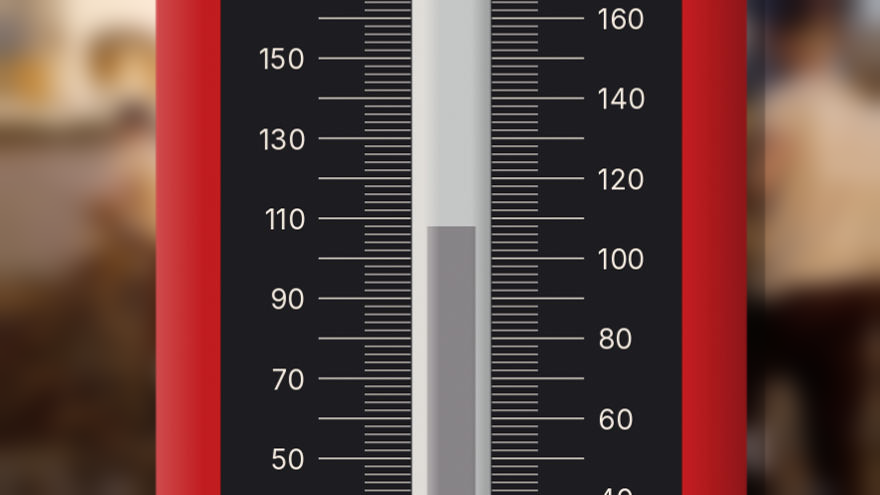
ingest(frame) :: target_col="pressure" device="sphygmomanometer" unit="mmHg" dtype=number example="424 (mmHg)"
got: 108 (mmHg)
